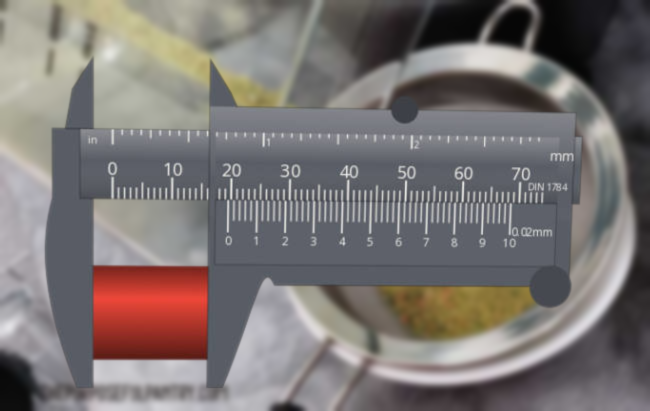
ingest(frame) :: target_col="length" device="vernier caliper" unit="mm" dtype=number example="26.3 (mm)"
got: 19.5 (mm)
